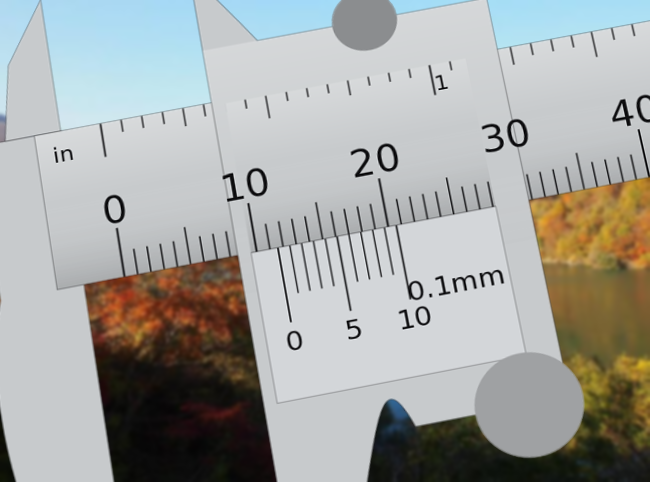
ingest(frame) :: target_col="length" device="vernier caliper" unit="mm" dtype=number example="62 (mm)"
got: 11.6 (mm)
